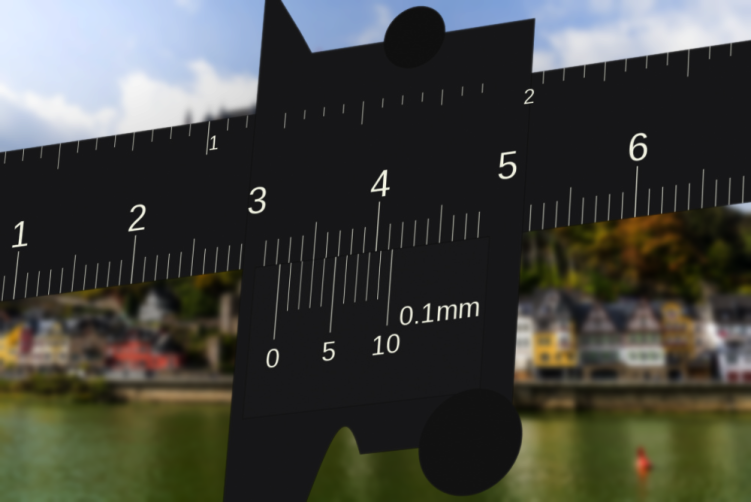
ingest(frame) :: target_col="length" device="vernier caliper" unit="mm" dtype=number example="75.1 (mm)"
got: 32.3 (mm)
